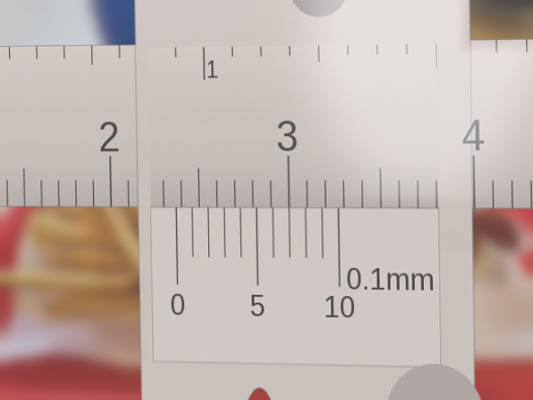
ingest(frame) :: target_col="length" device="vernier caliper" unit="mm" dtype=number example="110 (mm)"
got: 23.7 (mm)
